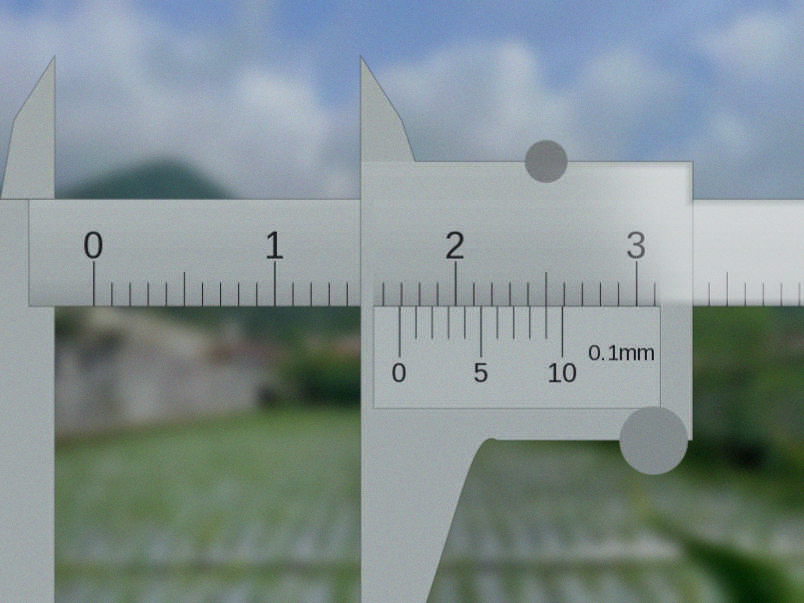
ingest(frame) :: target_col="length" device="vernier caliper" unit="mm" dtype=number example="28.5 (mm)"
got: 16.9 (mm)
